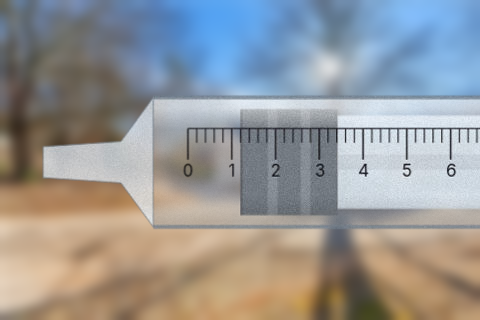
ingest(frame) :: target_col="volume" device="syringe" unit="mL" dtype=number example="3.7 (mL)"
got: 1.2 (mL)
